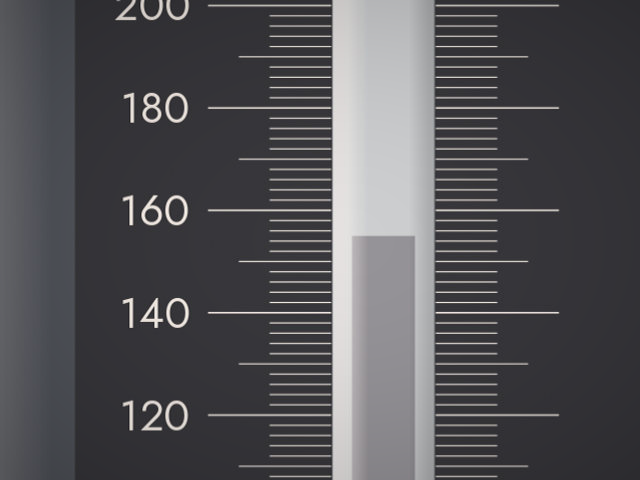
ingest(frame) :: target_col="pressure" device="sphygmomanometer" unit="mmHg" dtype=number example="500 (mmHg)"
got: 155 (mmHg)
